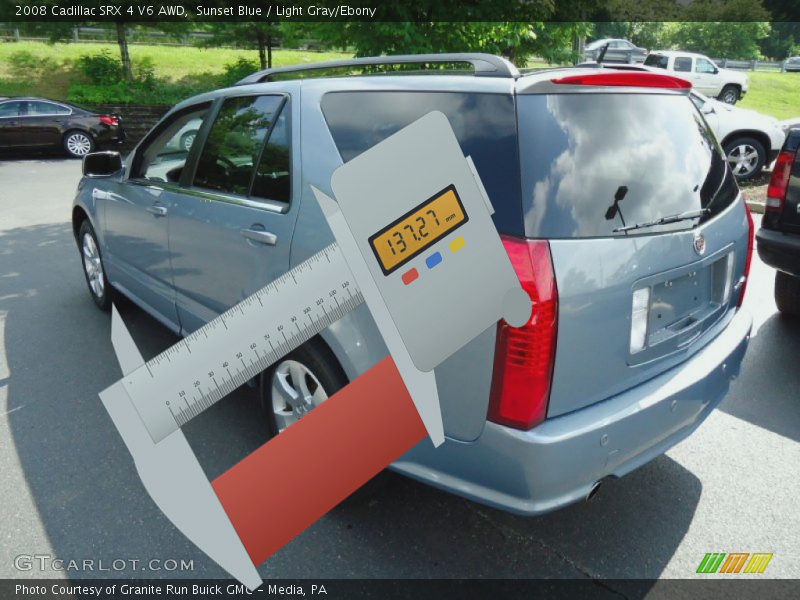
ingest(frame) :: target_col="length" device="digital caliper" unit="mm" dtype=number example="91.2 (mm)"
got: 137.27 (mm)
